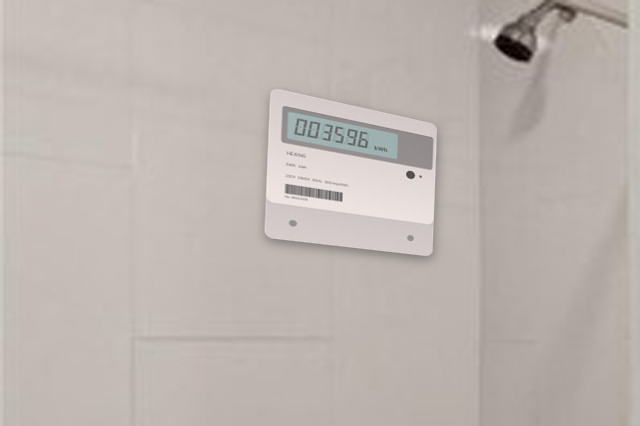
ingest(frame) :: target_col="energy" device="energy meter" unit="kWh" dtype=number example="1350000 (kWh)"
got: 3596 (kWh)
